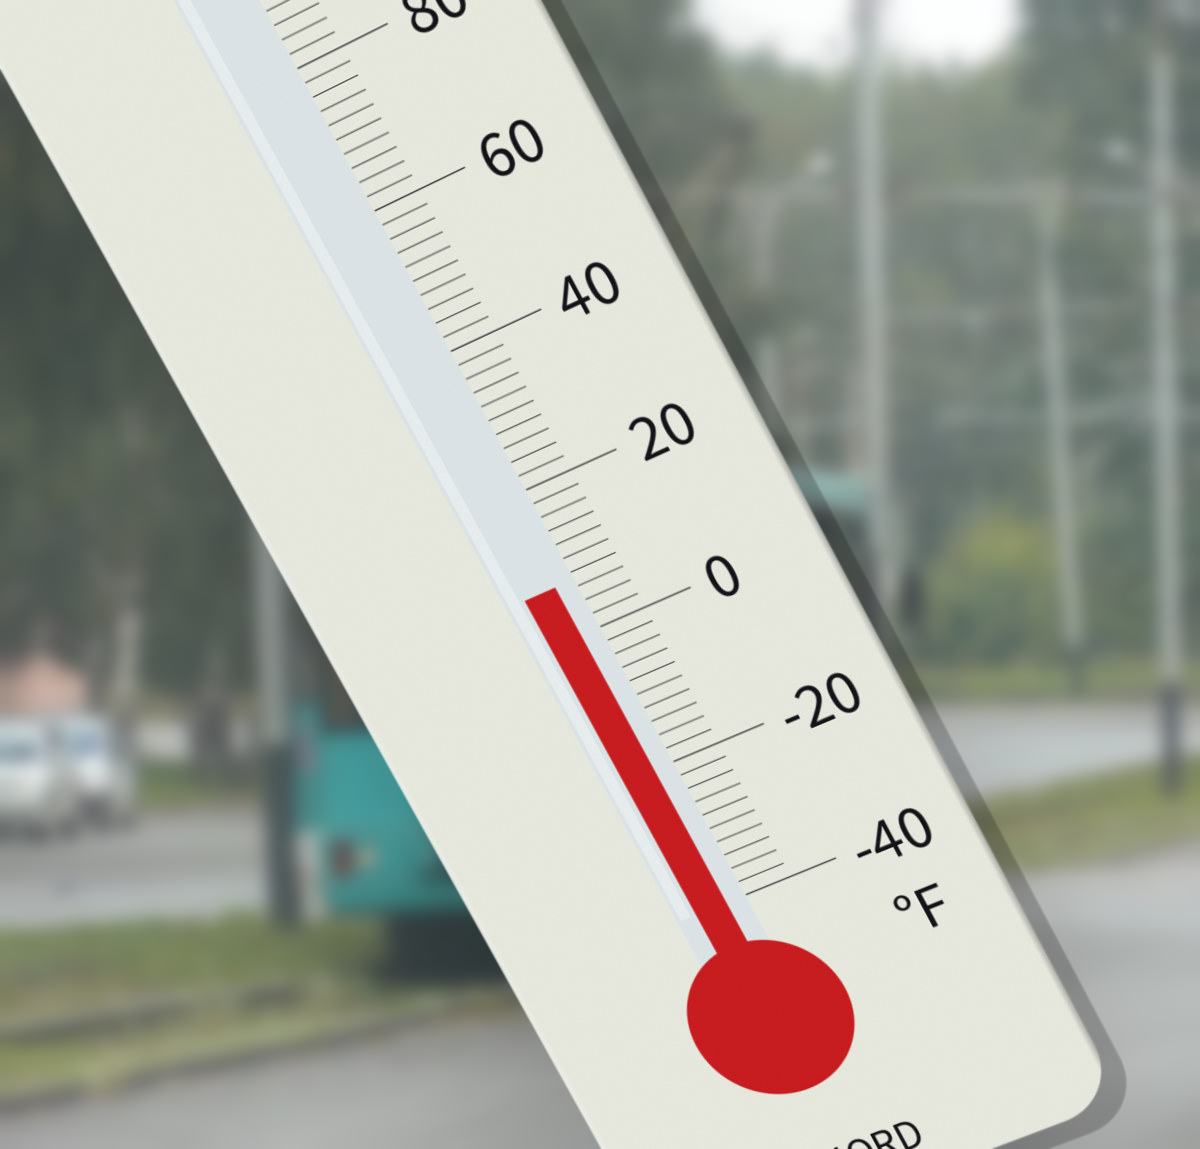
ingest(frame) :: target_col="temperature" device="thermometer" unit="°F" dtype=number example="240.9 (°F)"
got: 7 (°F)
